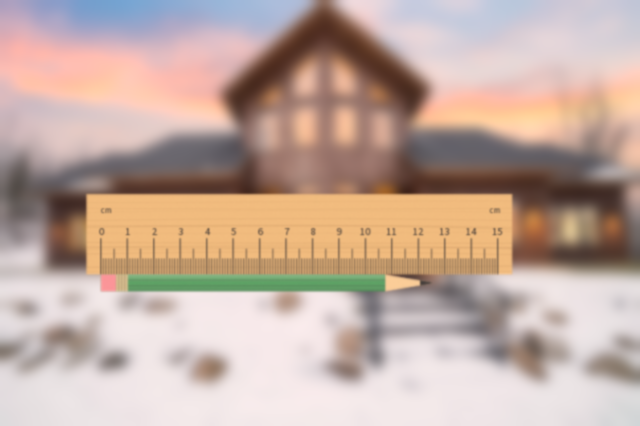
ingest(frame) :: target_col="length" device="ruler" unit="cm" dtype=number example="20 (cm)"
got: 12.5 (cm)
